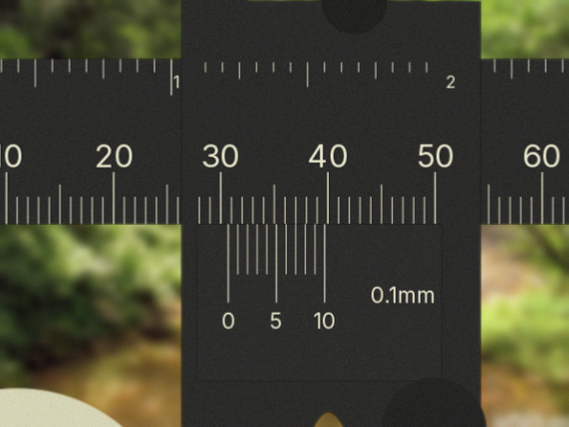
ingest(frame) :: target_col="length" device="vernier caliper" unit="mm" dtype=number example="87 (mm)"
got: 30.7 (mm)
